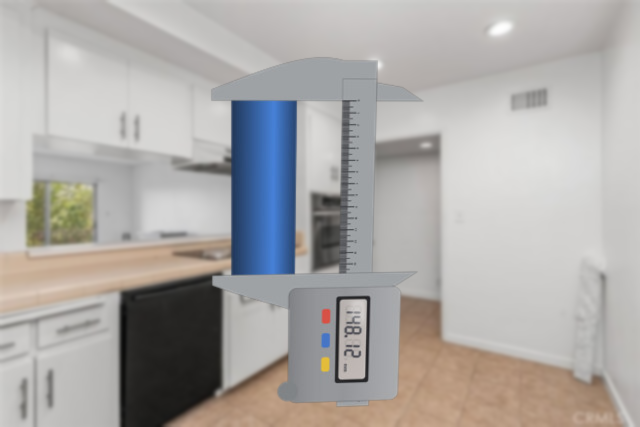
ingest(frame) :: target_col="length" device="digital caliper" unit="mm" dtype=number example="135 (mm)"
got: 148.12 (mm)
